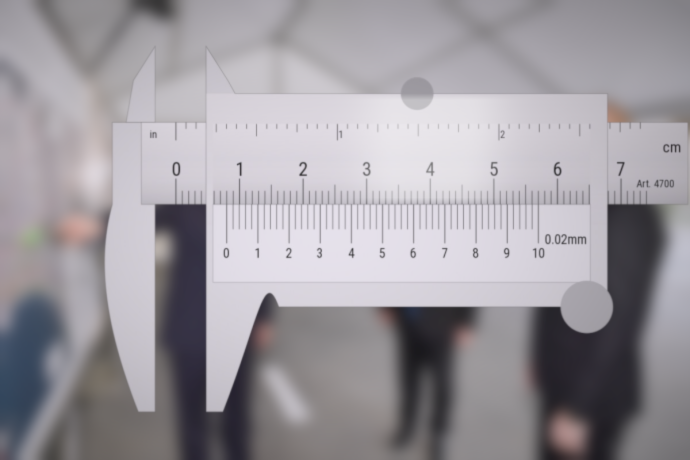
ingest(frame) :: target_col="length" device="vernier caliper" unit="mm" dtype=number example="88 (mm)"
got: 8.0 (mm)
